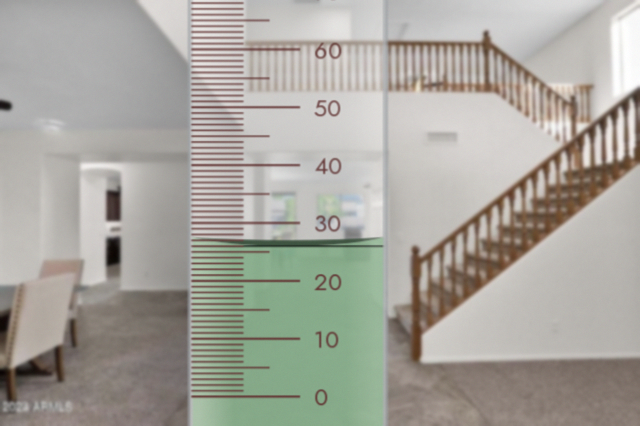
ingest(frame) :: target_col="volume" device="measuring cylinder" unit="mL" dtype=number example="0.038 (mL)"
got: 26 (mL)
